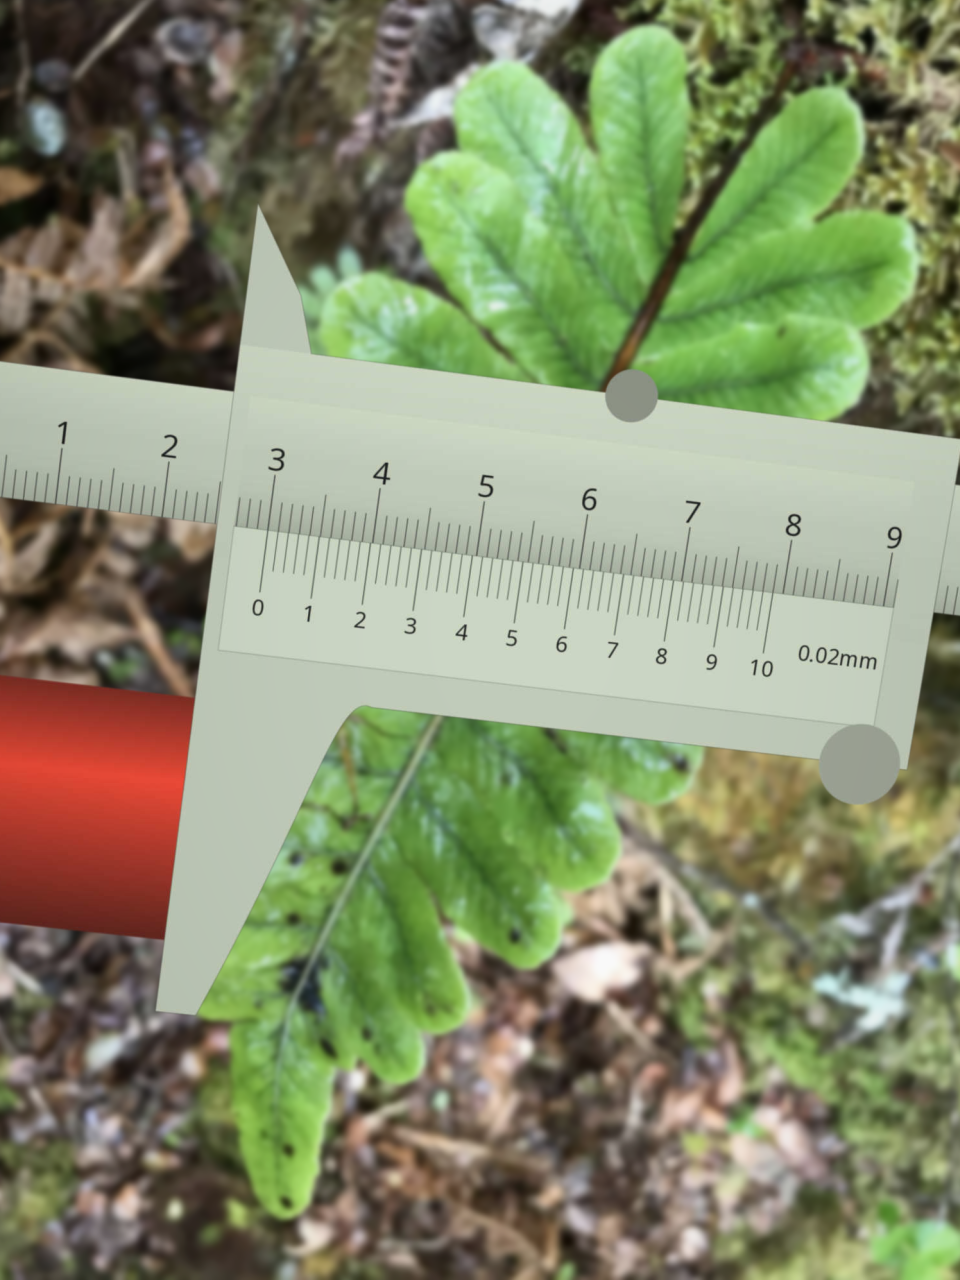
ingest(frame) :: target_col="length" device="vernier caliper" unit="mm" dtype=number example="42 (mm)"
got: 30.0 (mm)
